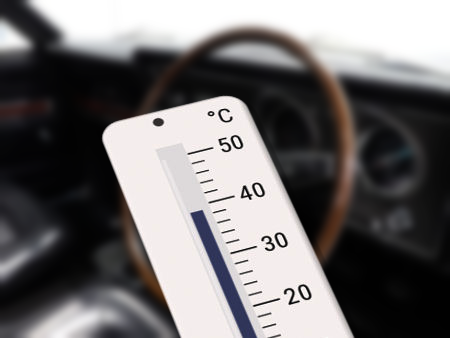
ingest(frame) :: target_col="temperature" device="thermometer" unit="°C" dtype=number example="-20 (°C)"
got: 39 (°C)
